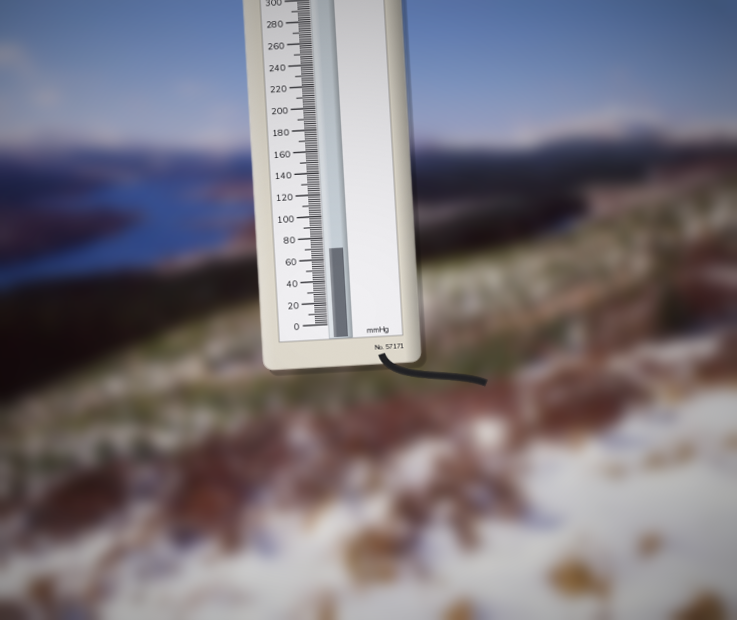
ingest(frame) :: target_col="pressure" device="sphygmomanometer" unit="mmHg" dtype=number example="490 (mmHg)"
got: 70 (mmHg)
